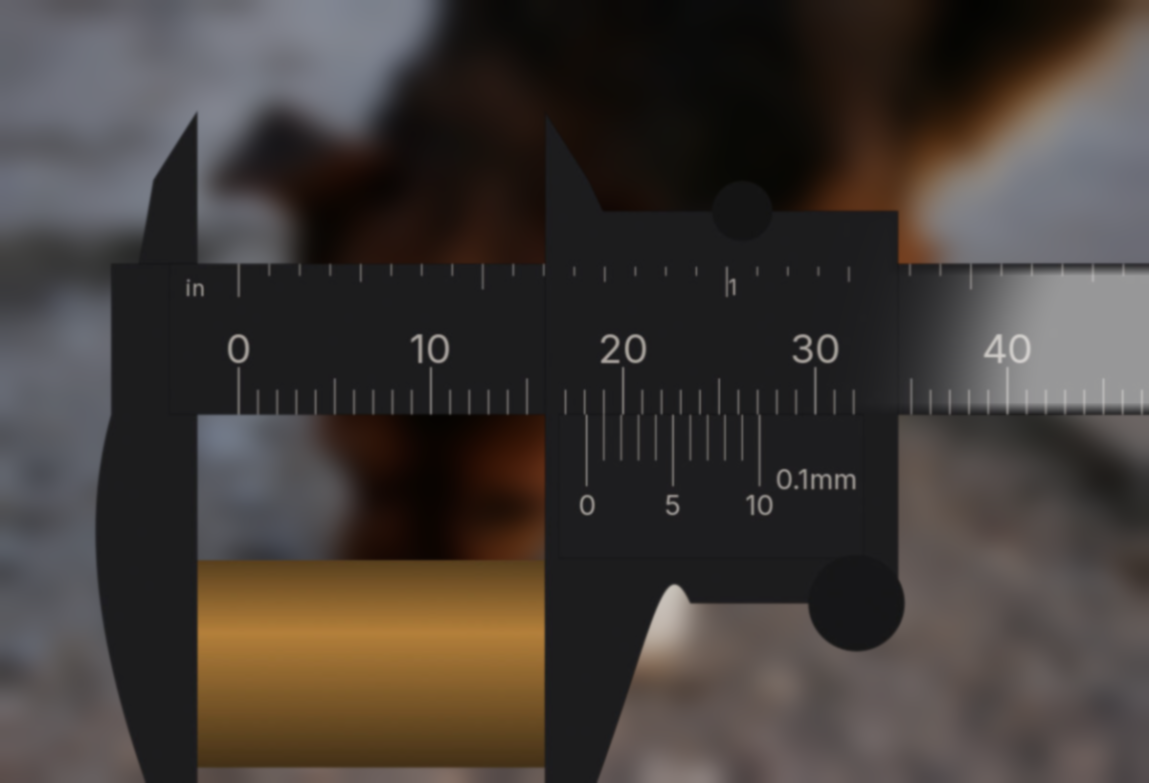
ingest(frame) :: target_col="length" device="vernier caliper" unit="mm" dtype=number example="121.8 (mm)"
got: 18.1 (mm)
